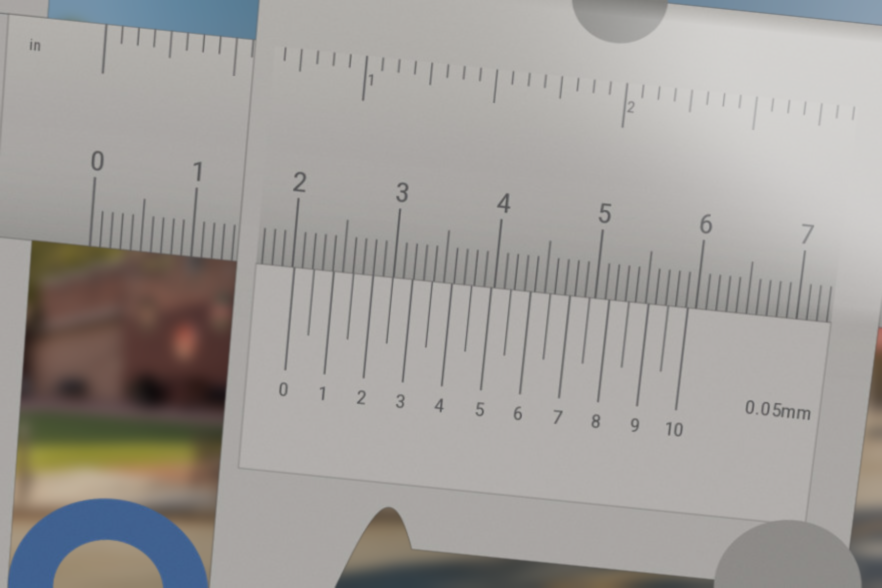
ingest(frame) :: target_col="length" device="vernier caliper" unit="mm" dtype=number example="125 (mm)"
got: 20.2 (mm)
